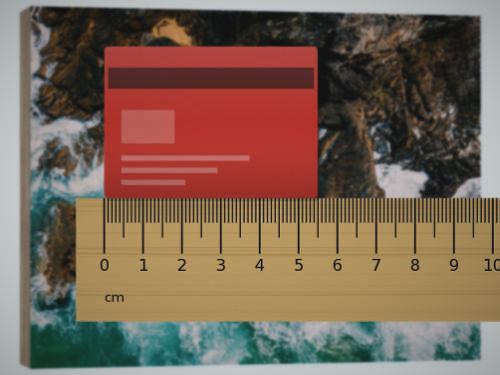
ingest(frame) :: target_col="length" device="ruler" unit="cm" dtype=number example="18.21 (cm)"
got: 5.5 (cm)
